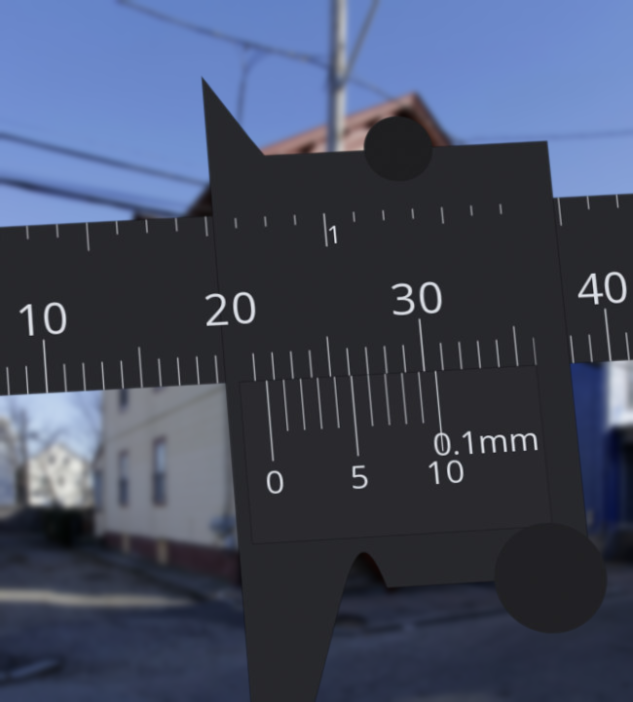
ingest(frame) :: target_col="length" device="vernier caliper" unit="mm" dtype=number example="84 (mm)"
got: 21.6 (mm)
